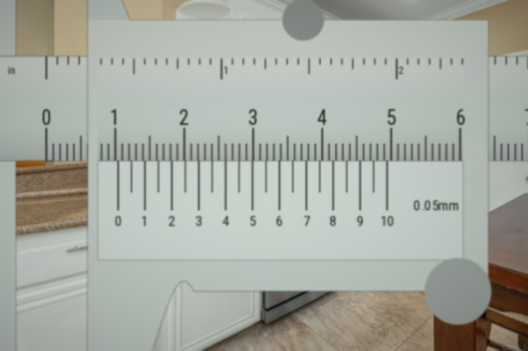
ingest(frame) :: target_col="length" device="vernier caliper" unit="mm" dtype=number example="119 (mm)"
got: 10.4 (mm)
